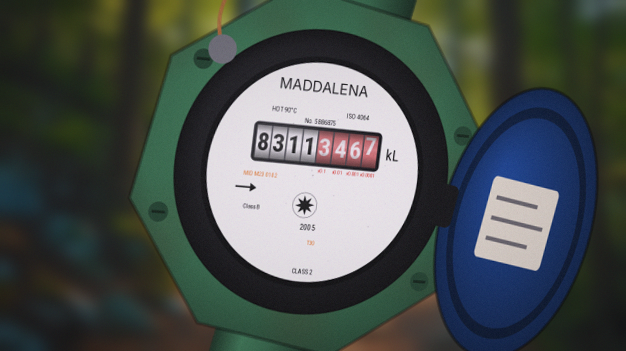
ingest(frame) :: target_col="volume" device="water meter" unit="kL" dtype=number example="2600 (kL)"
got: 8311.3467 (kL)
